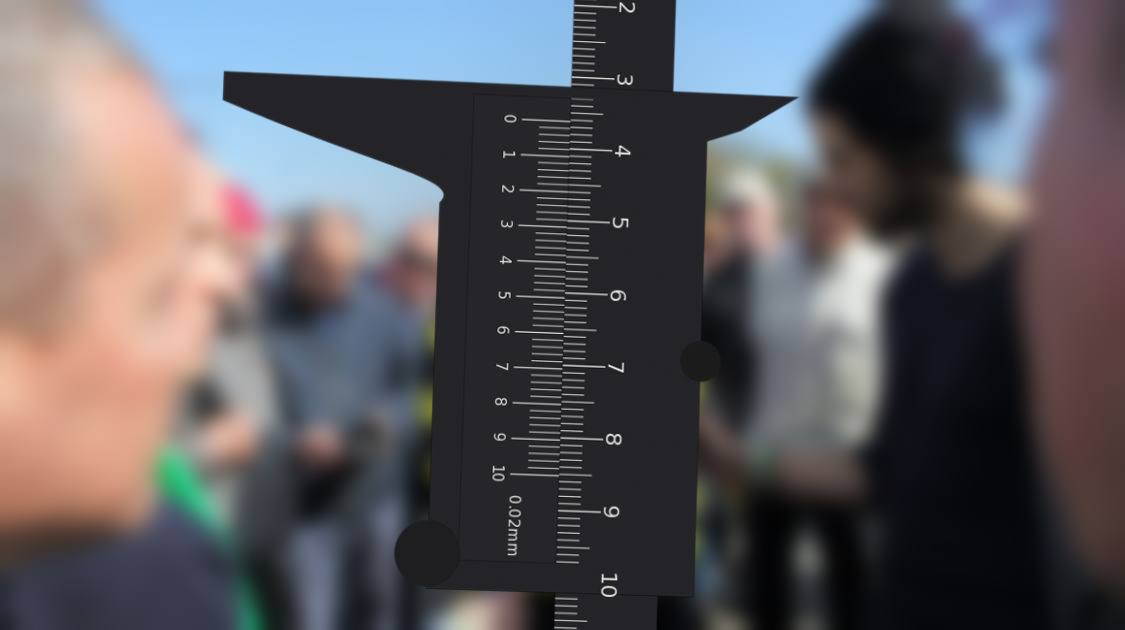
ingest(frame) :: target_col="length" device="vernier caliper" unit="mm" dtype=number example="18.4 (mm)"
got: 36.2 (mm)
